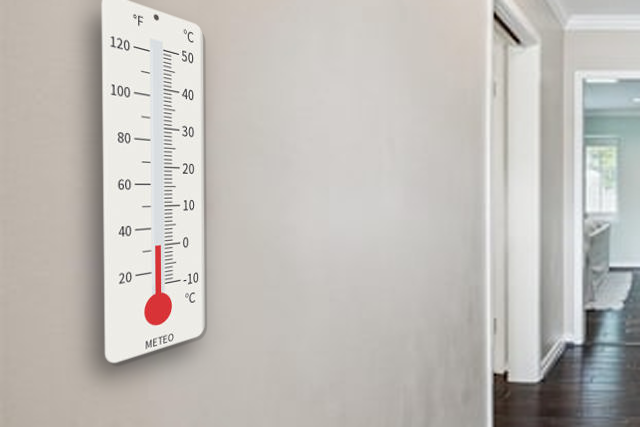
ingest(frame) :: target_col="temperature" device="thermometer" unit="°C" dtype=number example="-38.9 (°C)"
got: 0 (°C)
